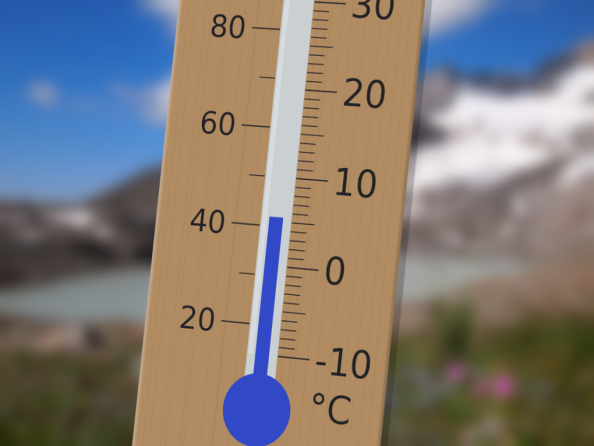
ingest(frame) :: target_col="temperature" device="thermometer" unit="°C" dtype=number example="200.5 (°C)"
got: 5.5 (°C)
